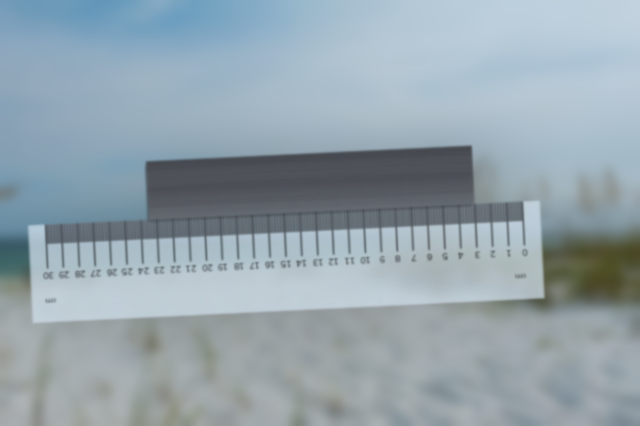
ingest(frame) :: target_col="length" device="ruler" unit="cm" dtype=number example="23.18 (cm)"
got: 20.5 (cm)
